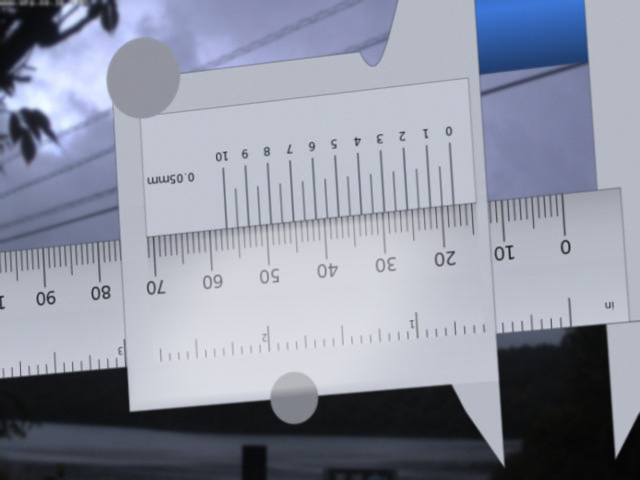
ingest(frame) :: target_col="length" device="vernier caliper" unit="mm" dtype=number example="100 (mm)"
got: 18.0 (mm)
